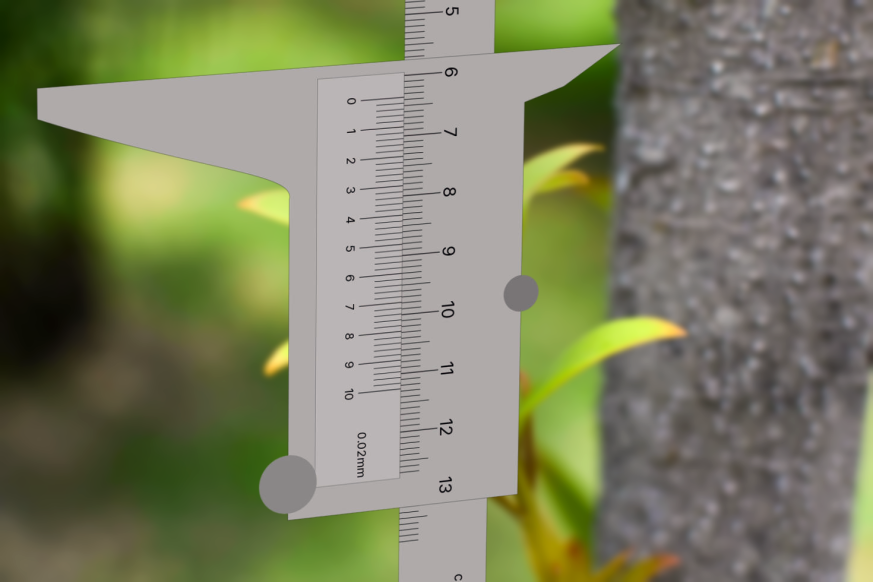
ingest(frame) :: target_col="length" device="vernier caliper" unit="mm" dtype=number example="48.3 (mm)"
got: 63.6 (mm)
